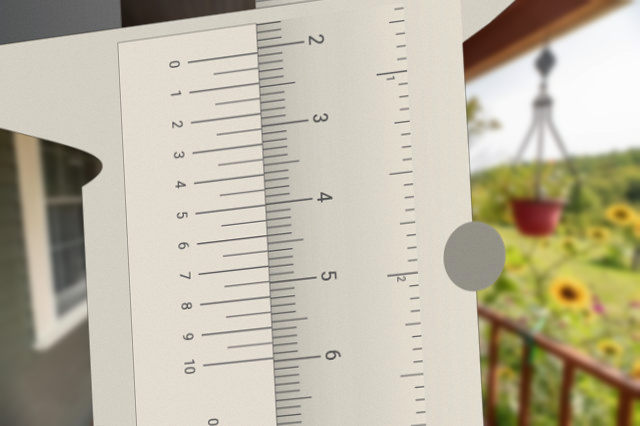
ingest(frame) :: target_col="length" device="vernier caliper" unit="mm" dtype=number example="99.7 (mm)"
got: 20.6 (mm)
